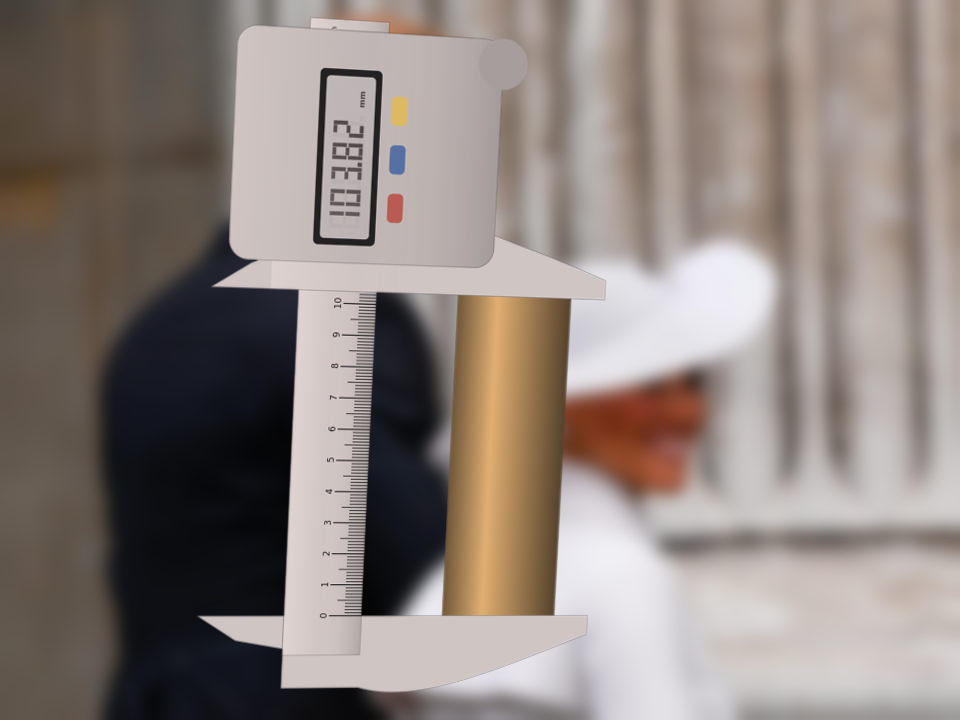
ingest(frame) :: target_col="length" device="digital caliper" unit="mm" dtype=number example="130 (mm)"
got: 103.82 (mm)
